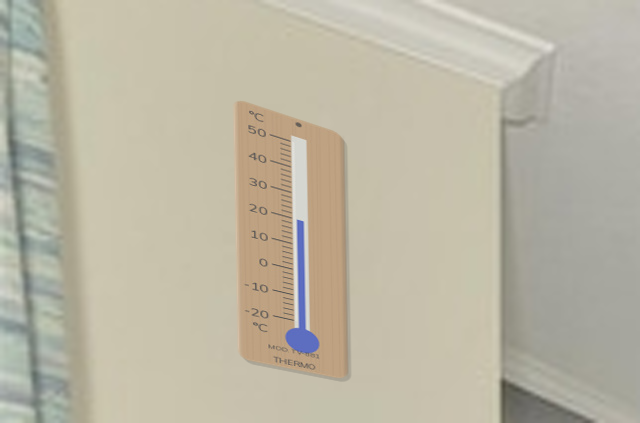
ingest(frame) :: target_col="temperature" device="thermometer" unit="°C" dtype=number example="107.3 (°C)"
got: 20 (°C)
